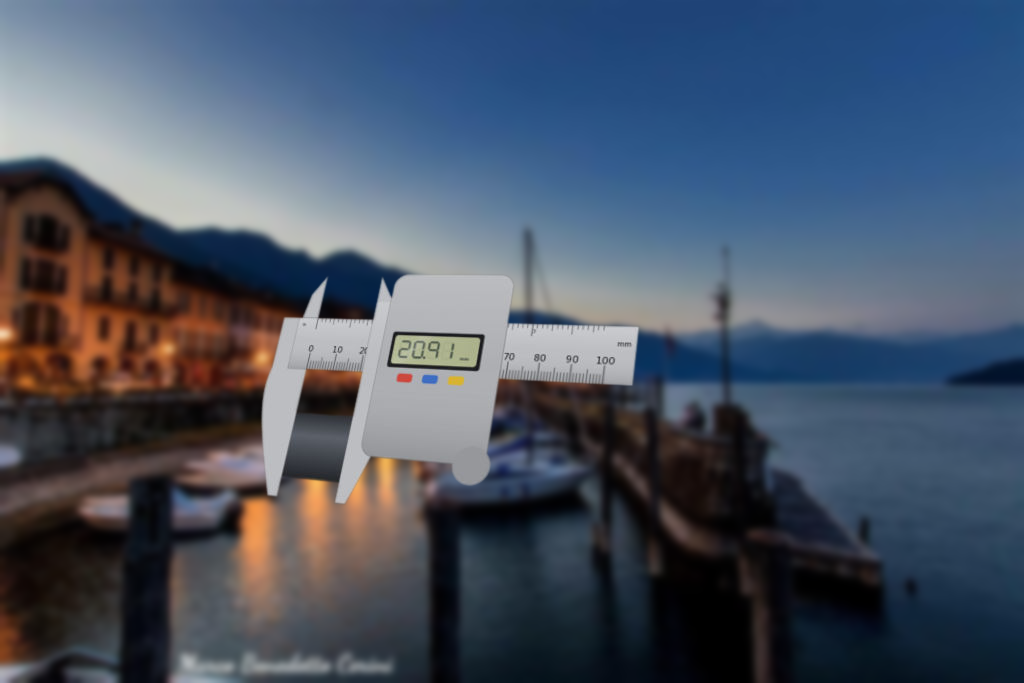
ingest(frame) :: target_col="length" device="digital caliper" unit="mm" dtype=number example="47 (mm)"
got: 20.91 (mm)
